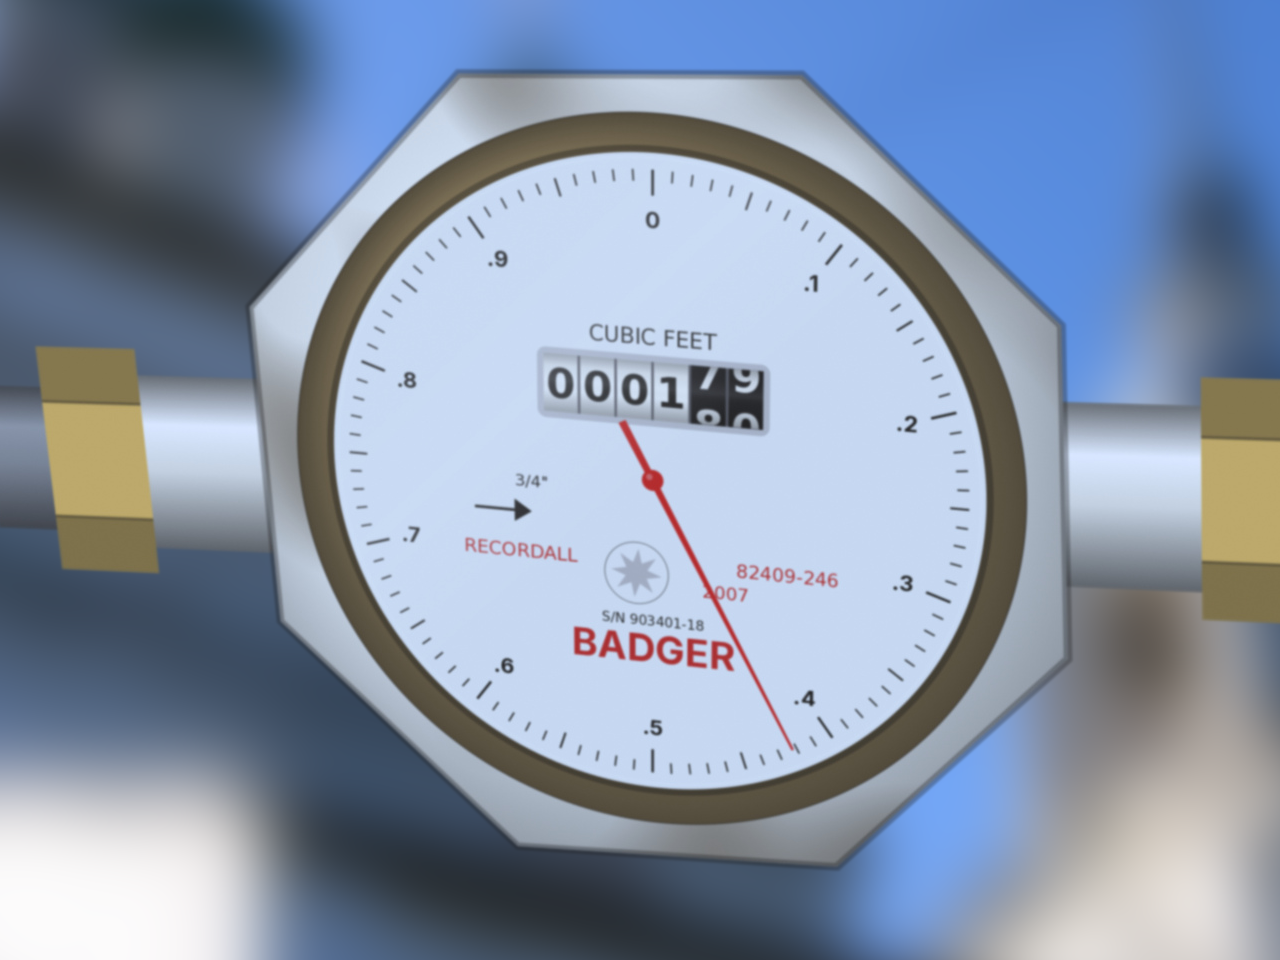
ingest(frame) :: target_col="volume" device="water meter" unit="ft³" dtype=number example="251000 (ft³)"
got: 179.42 (ft³)
